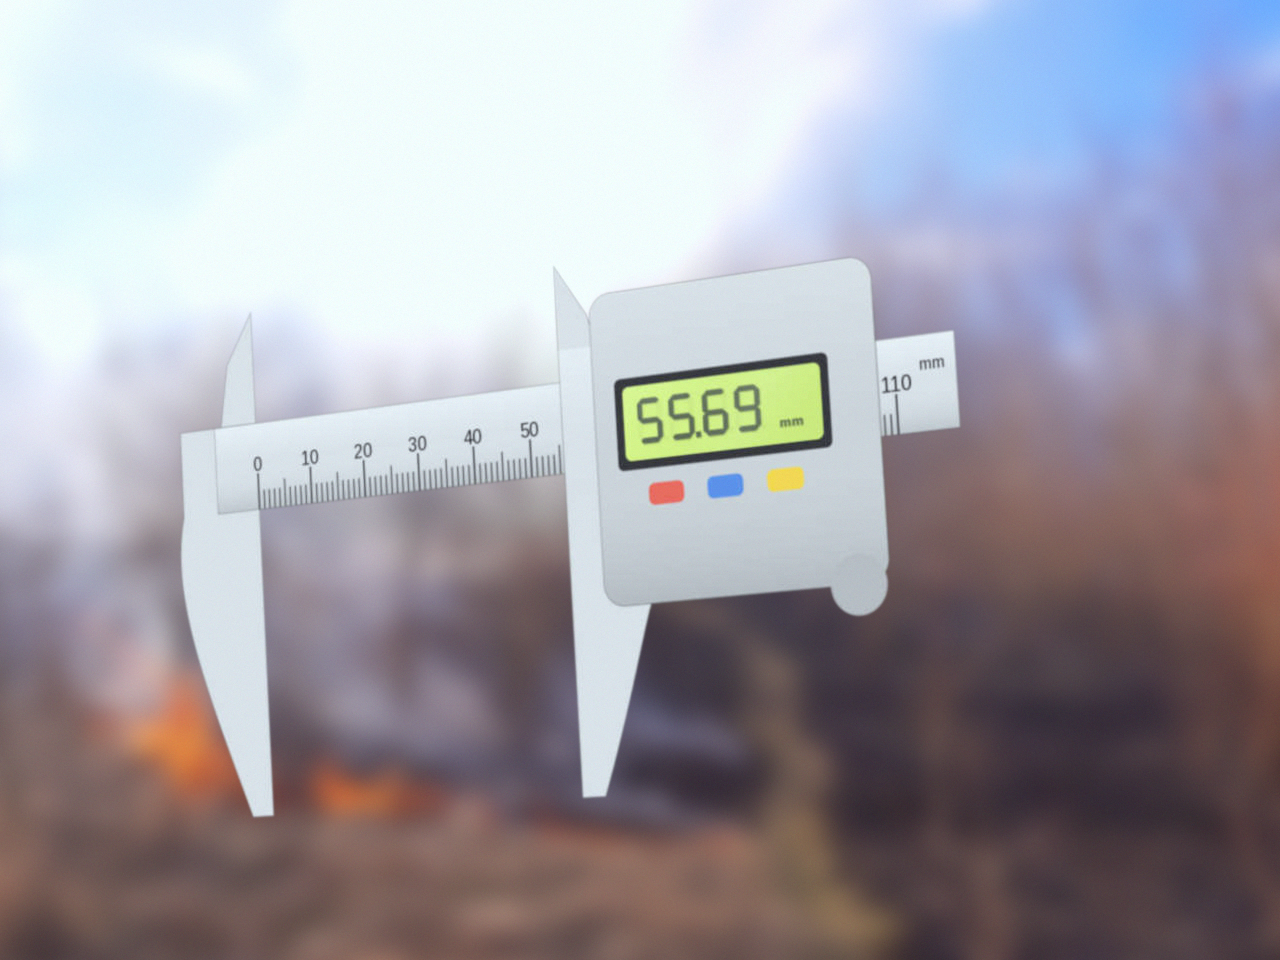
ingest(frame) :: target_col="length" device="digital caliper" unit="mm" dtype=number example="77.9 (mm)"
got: 55.69 (mm)
